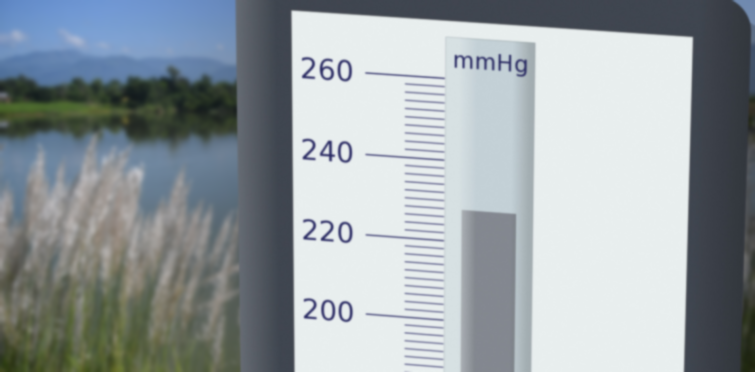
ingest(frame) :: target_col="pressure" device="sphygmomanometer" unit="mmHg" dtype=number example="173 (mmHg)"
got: 228 (mmHg)
